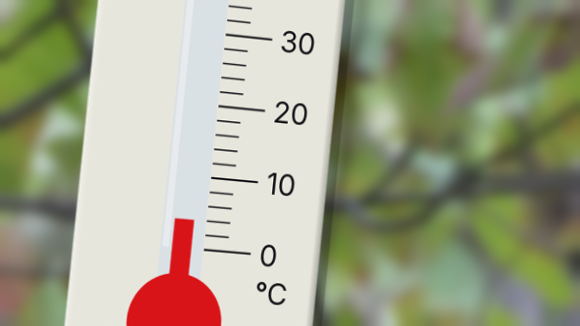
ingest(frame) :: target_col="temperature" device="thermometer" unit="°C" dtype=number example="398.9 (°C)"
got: 4 (°C)
